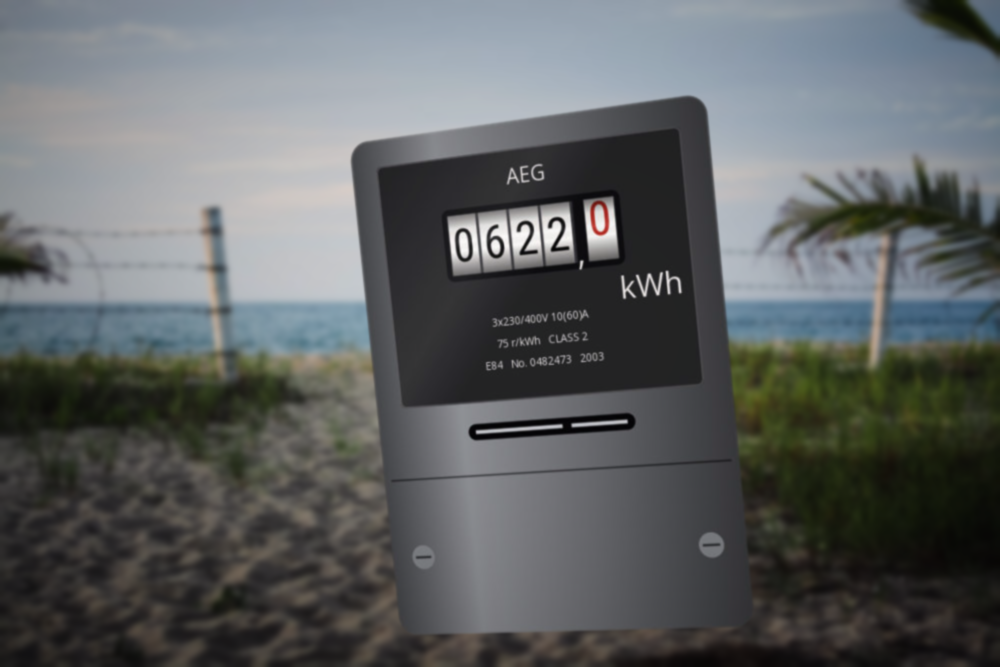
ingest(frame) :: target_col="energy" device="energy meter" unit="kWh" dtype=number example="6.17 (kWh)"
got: 622.0 (kWh)
